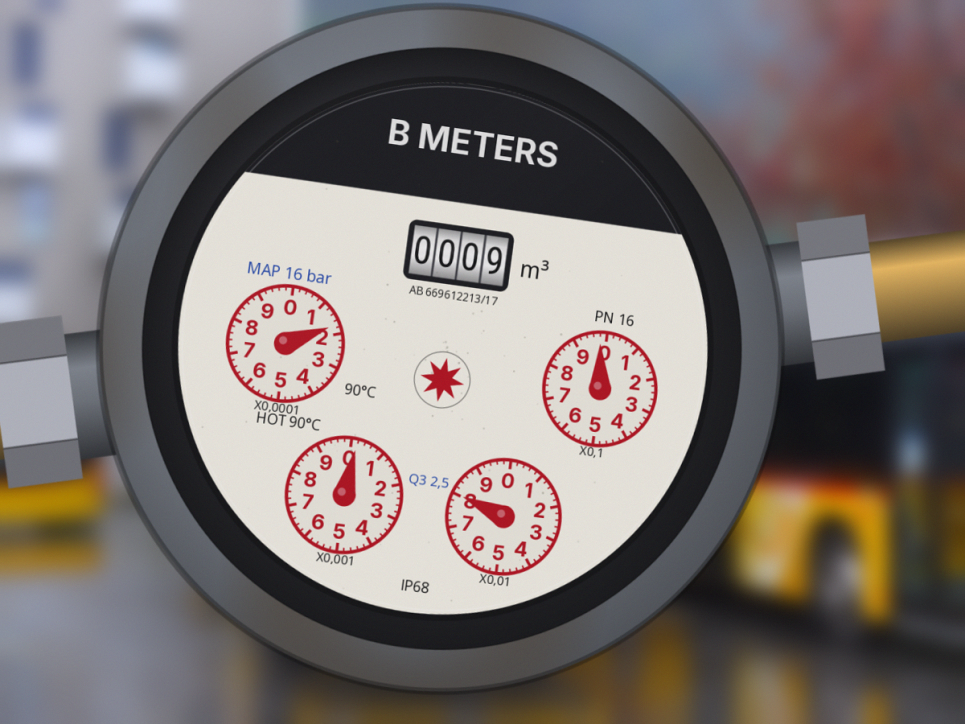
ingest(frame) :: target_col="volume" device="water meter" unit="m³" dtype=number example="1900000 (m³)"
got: 8.9801 (m³)
